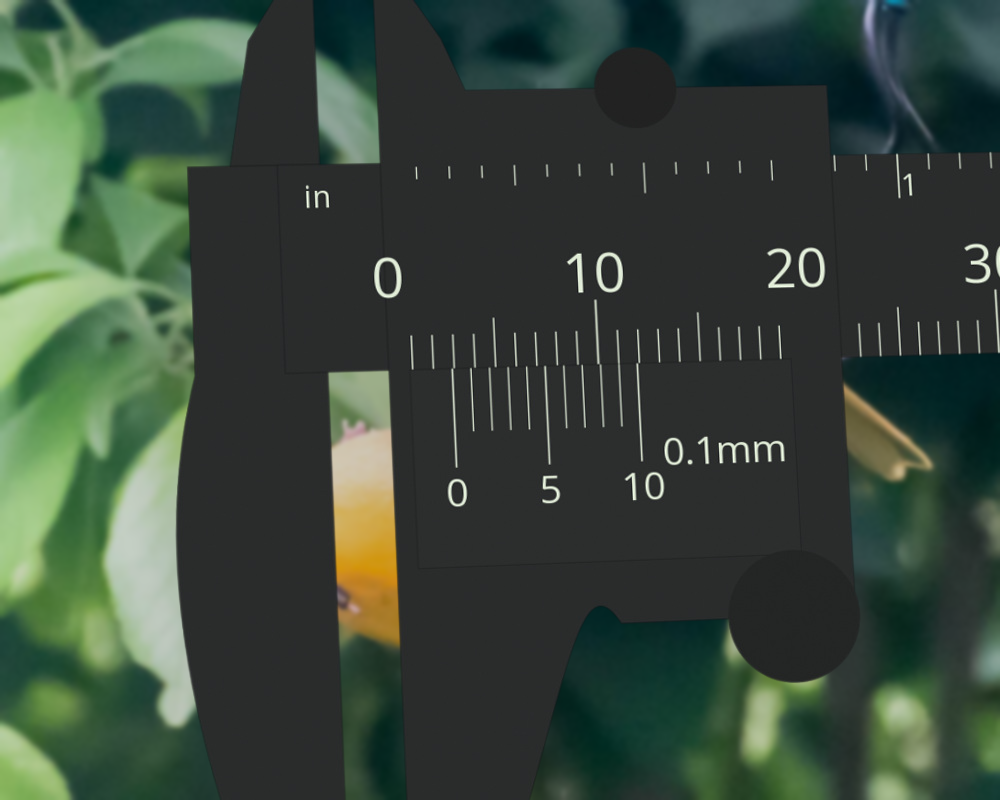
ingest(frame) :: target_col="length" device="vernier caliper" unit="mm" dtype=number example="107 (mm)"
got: 2.9 (mm)
